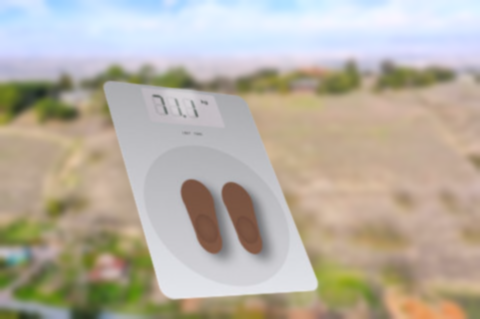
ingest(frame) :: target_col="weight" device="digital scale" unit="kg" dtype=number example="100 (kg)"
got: 71.1 (kg)
